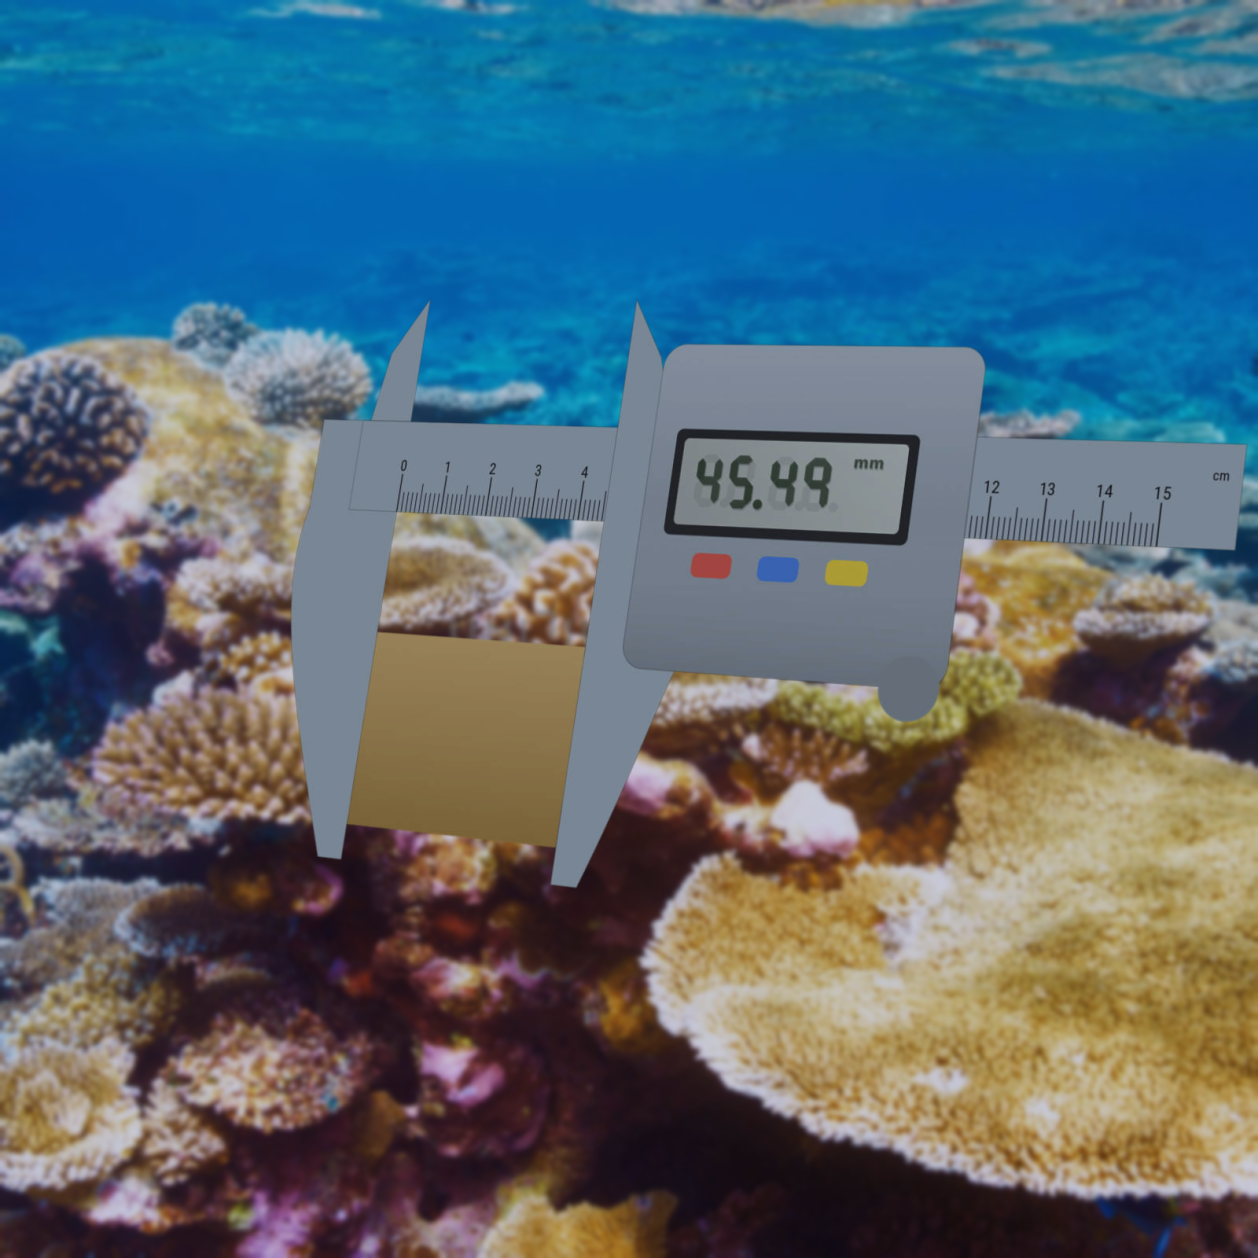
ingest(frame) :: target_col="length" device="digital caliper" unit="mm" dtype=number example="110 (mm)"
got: 45.49 (mm)
